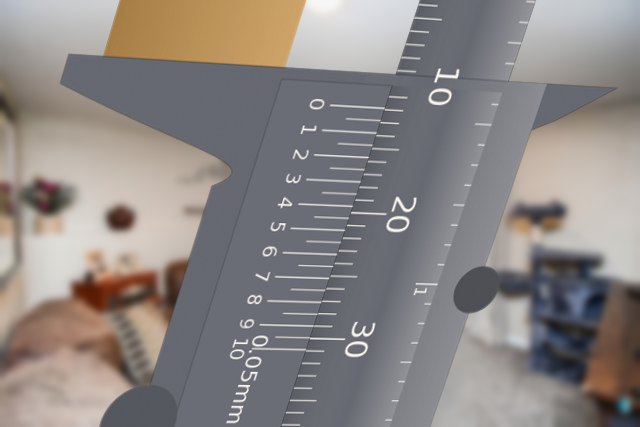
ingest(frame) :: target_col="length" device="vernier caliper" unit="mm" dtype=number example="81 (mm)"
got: 11.9 (mm)
